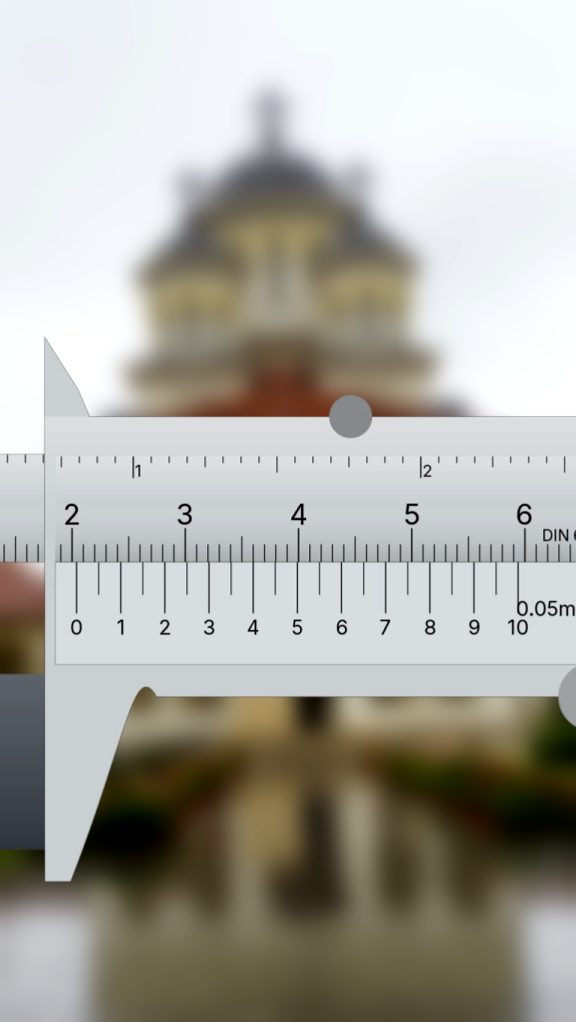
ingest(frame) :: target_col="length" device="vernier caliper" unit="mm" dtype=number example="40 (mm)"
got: 20.4 (mm)
